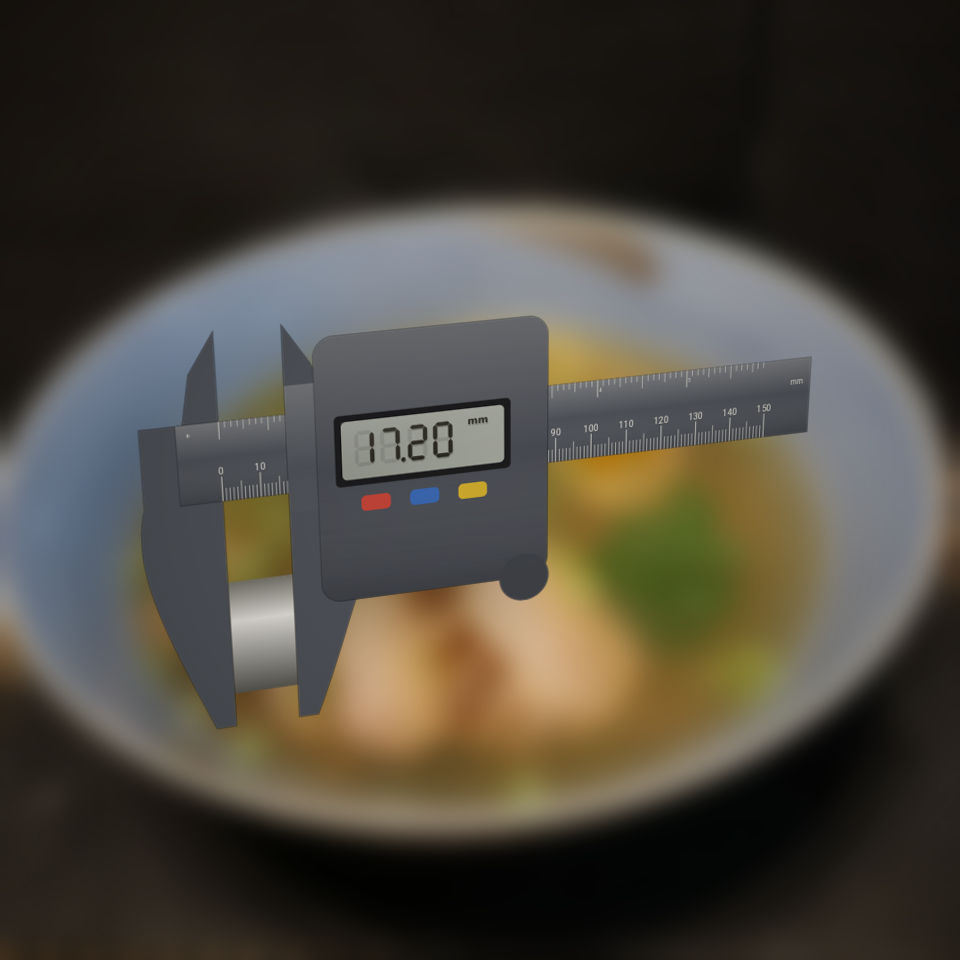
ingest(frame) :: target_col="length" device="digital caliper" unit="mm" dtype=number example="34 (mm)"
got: 17.20 (mm)
